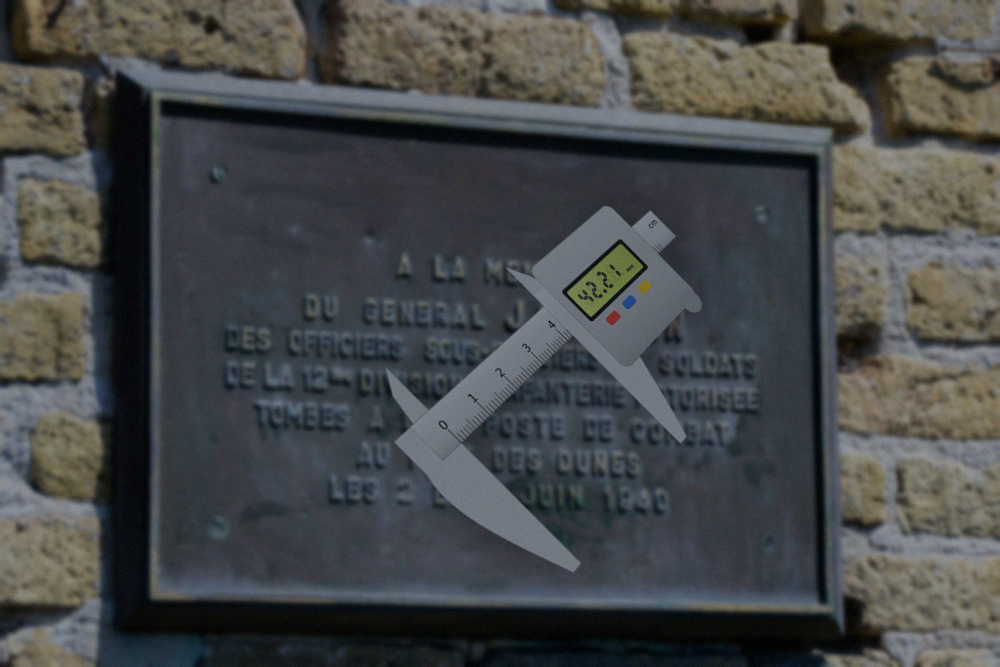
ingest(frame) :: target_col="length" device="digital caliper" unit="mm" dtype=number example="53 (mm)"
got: 42.21 (mm)
